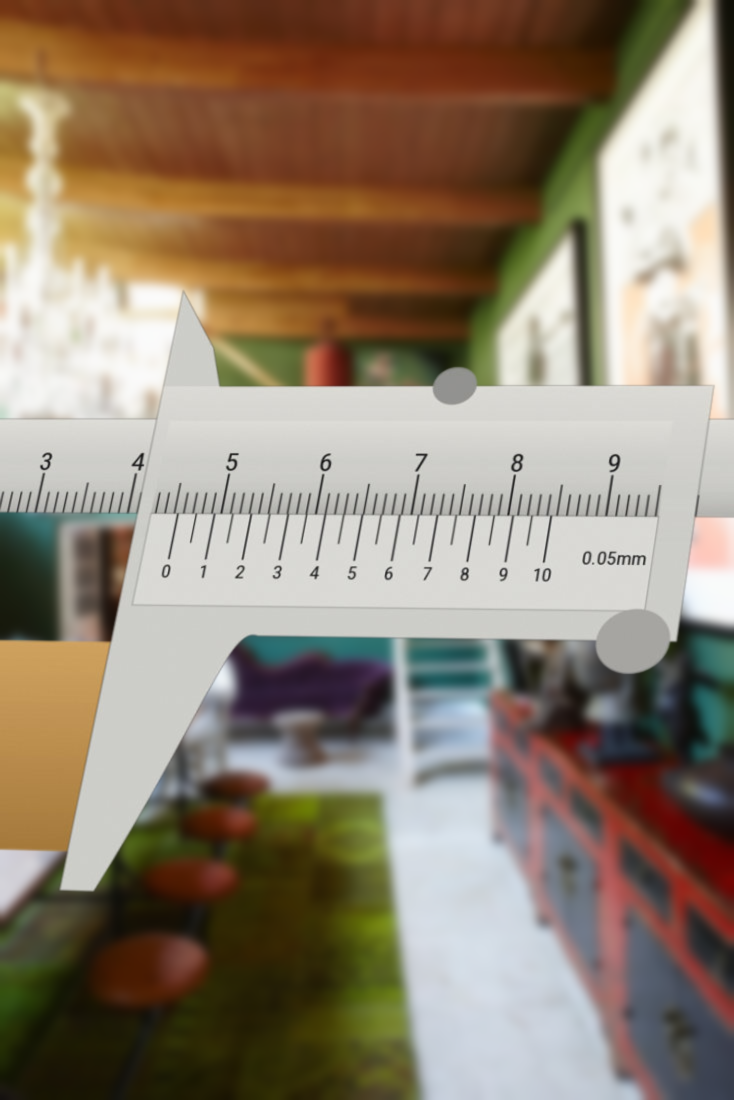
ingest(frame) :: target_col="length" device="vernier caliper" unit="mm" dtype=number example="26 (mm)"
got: 45.4 (mm)
